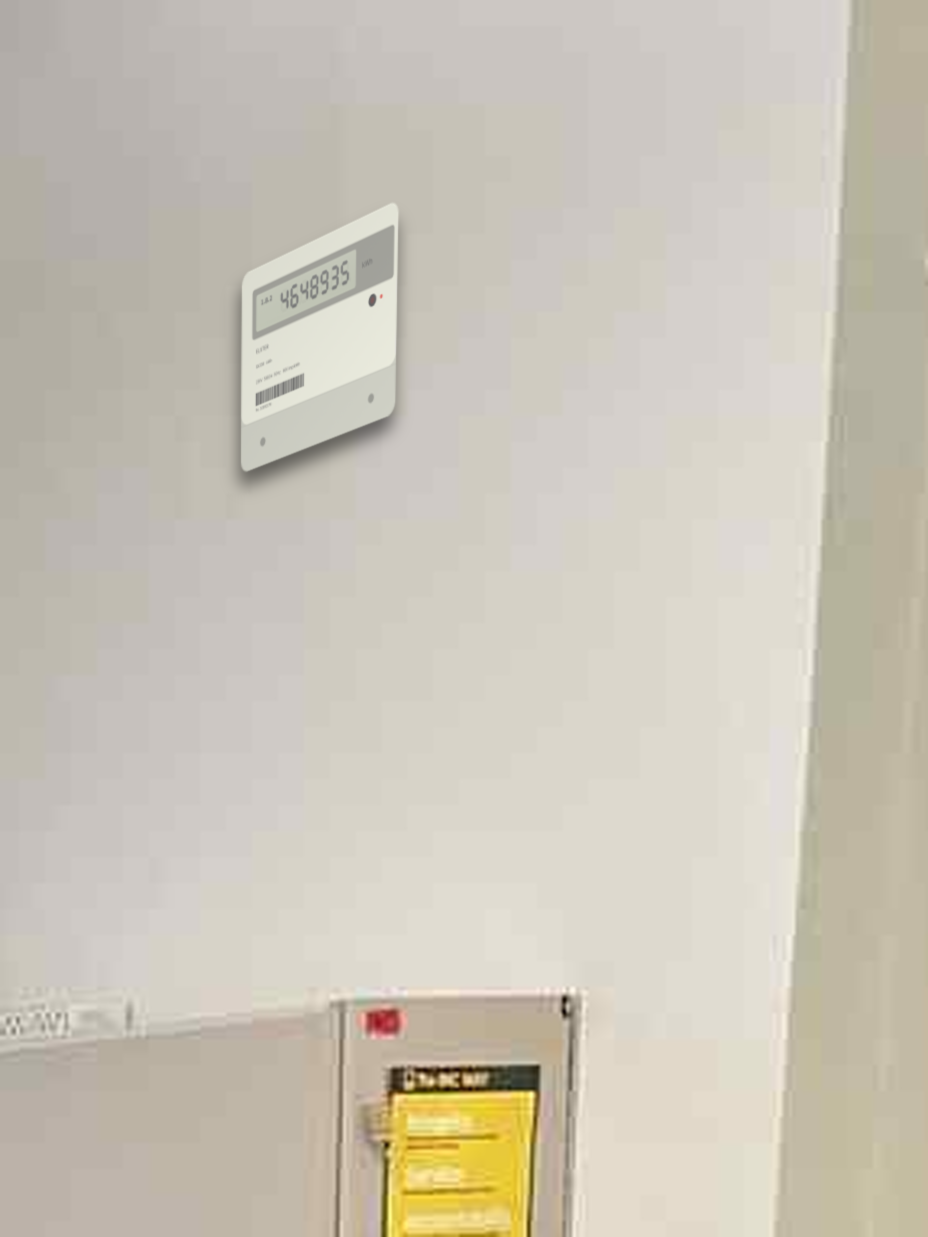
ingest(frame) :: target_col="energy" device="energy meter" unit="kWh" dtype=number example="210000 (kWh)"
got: 4648935 (kWh)
